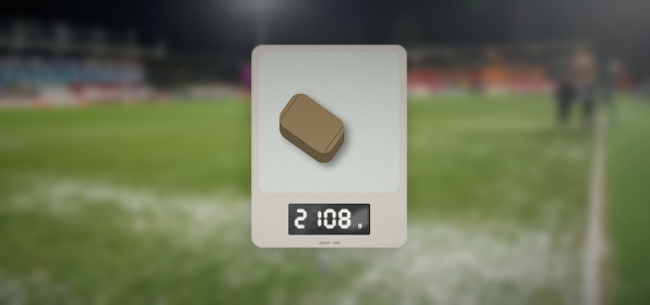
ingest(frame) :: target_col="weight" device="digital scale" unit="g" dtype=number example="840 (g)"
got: 2108 (g)
